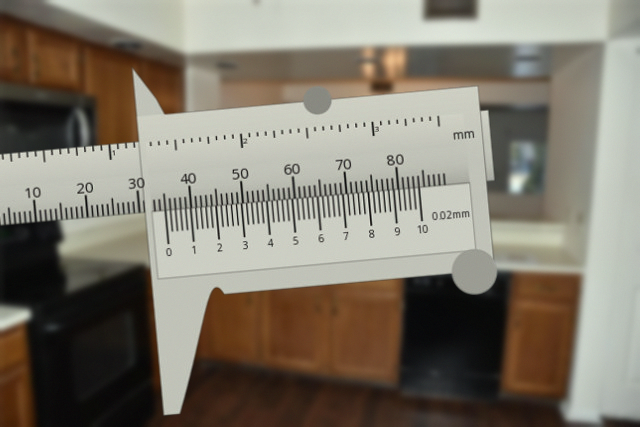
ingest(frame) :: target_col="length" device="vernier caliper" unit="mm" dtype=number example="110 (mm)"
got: 35.0 (mm)
